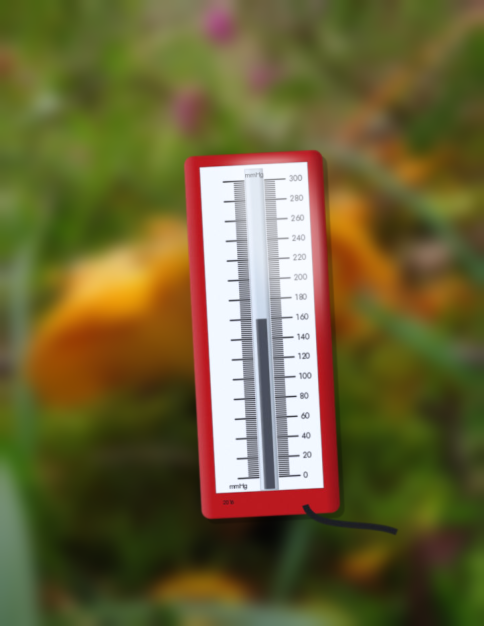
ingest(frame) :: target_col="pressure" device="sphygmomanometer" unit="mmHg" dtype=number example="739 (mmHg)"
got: 160 (mmHg)
